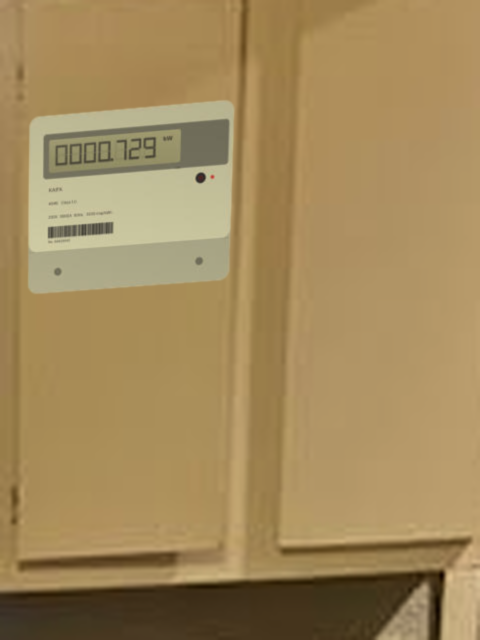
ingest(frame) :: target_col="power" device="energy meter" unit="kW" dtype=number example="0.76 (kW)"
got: 0.729 (kW)
